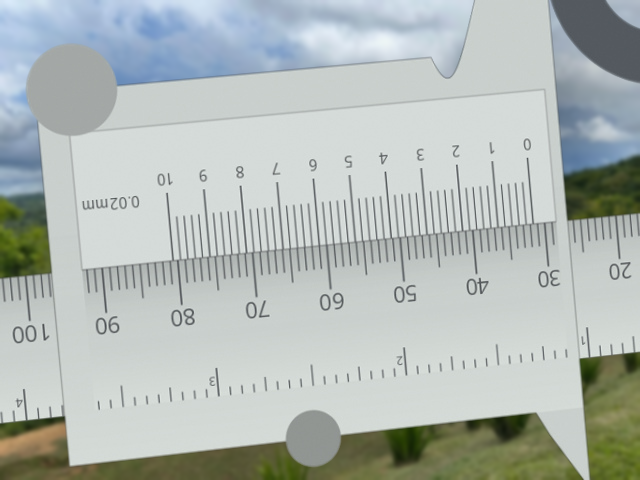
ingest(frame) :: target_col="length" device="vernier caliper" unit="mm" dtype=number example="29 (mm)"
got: 31.6 (mm)
